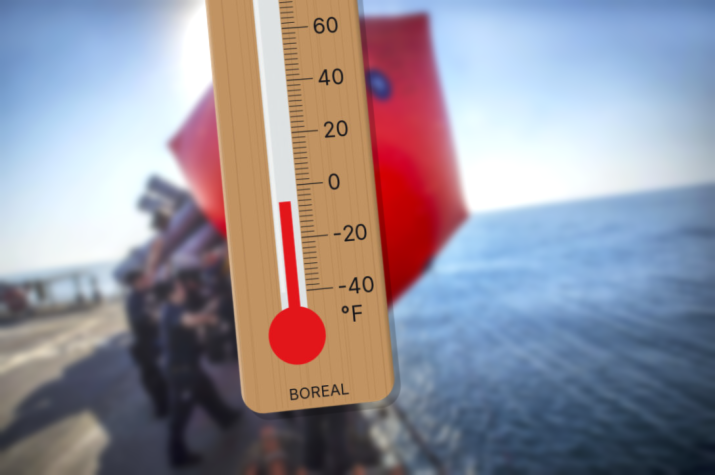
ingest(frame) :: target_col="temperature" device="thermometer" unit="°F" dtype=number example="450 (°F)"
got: -6 (°F)
